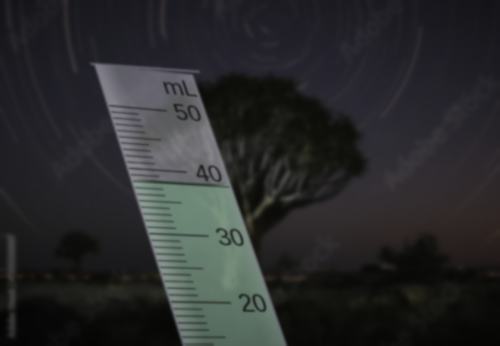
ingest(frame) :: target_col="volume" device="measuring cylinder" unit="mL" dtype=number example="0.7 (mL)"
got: 38 (mL)
